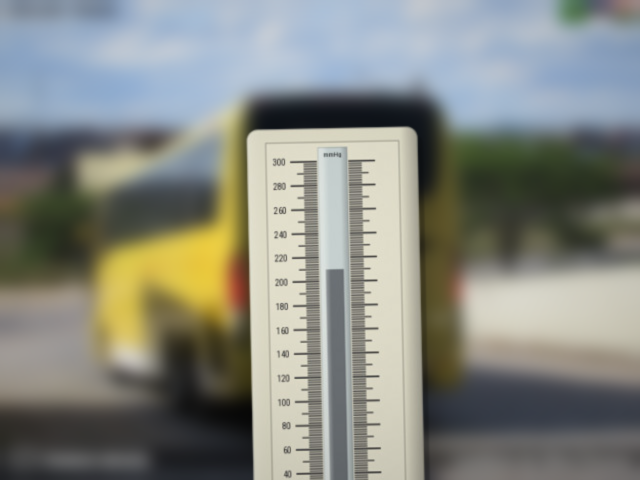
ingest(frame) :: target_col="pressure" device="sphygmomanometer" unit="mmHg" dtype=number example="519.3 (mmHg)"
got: 210 (mmHg)
